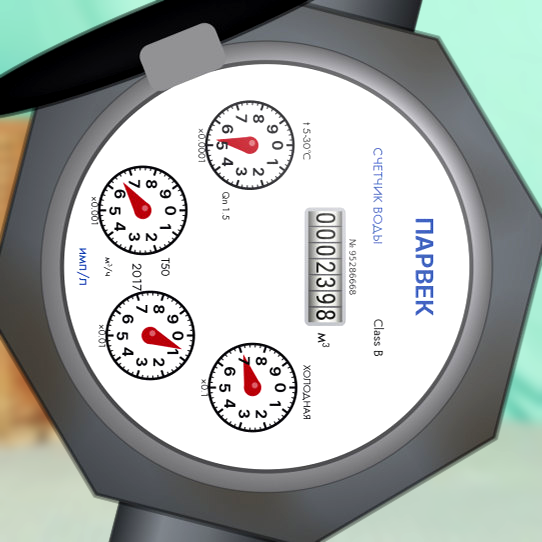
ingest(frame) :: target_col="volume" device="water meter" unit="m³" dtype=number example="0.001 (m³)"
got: 2398.7065 (m³)
